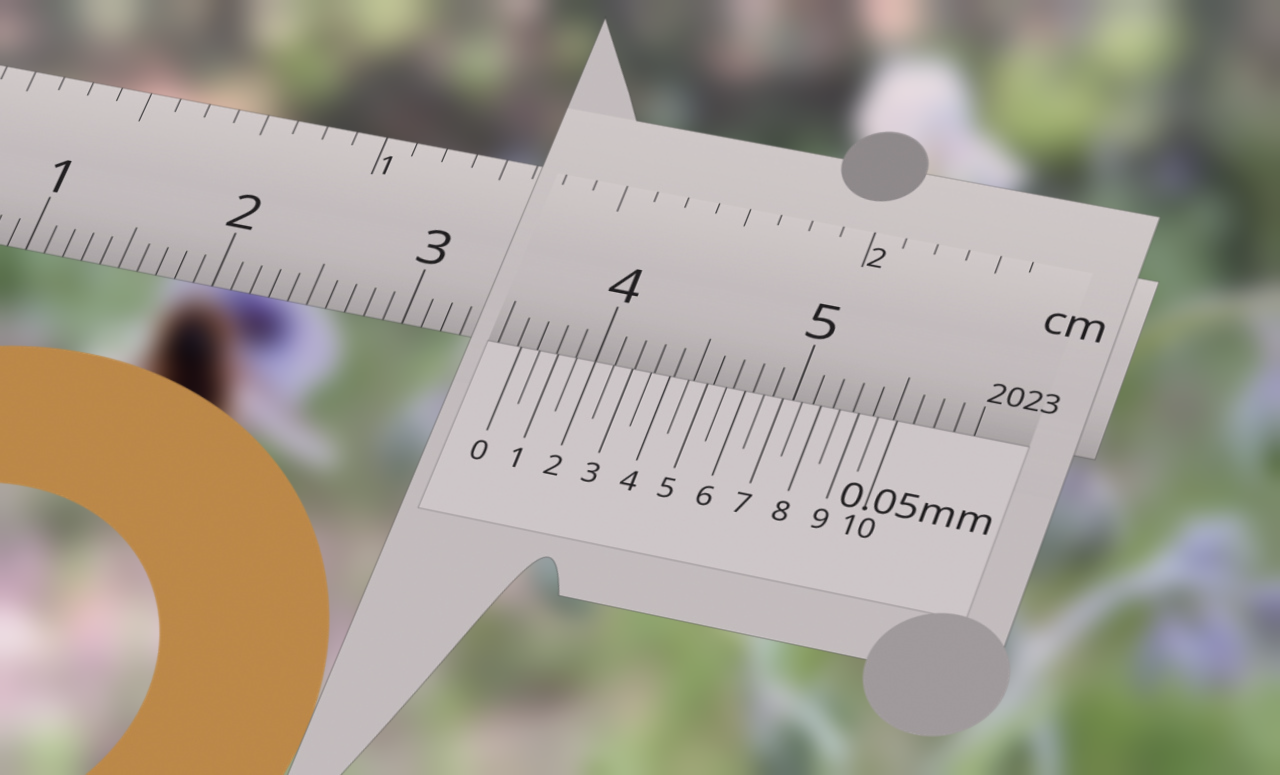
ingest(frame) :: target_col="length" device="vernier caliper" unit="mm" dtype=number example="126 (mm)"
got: 36.2 (mm)
